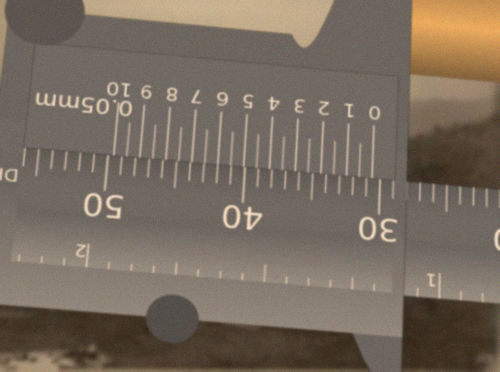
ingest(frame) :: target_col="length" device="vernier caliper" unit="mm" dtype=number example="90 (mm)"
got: 30.6 (mm)
